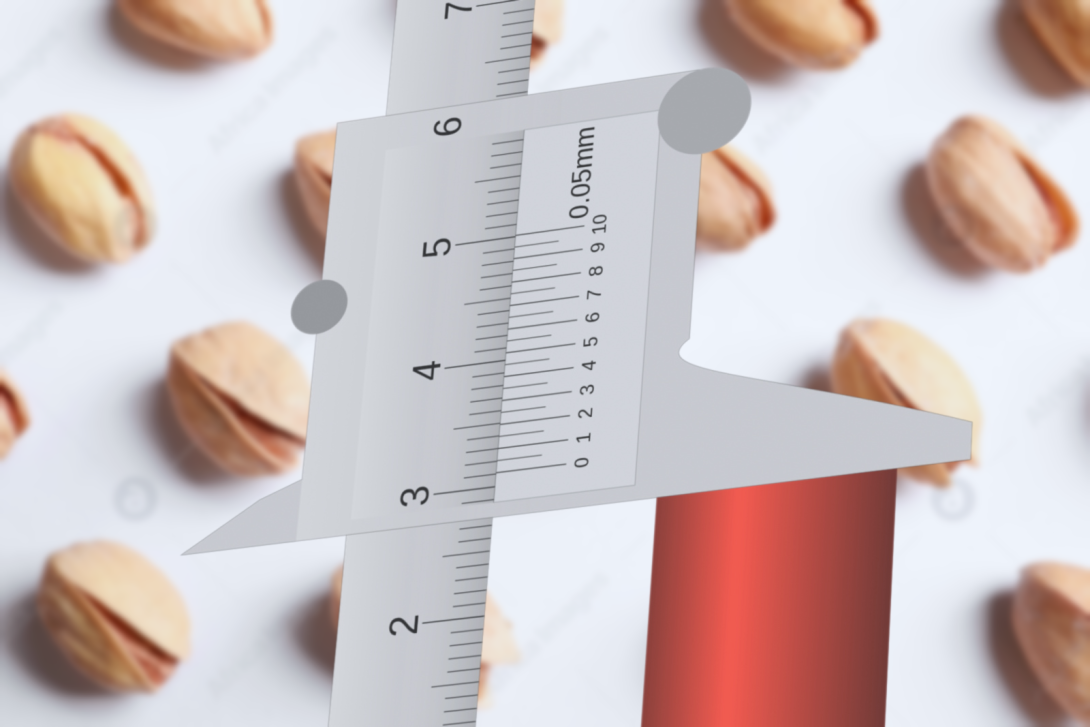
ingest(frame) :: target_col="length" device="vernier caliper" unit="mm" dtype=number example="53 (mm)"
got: 31.1 (mm)
